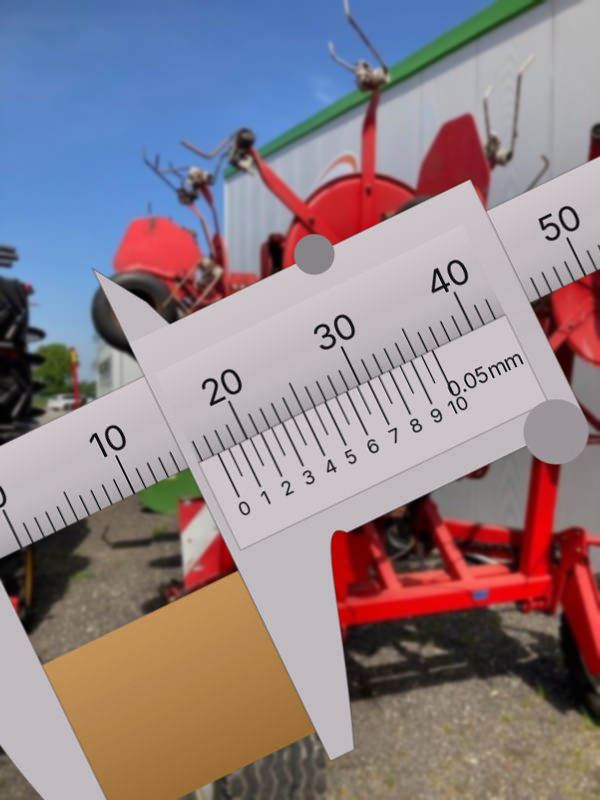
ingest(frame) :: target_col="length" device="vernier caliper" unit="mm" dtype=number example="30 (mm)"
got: 17.4 (mm)
